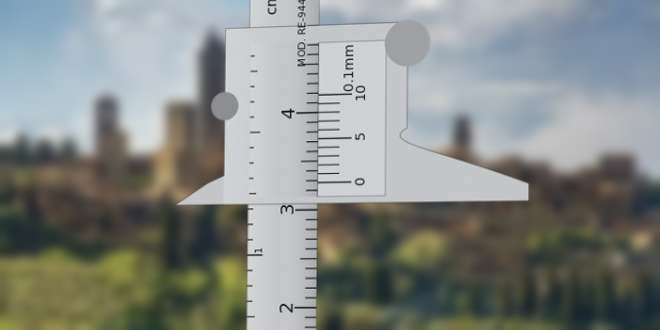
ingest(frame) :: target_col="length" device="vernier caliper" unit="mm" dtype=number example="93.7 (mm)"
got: 32.8 (mm)
